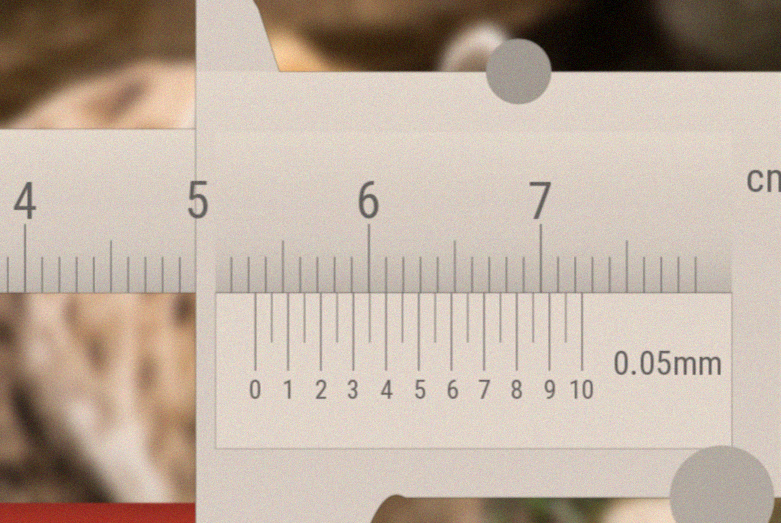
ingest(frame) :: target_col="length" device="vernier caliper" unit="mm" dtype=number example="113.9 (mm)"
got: 53.4 (mm)
